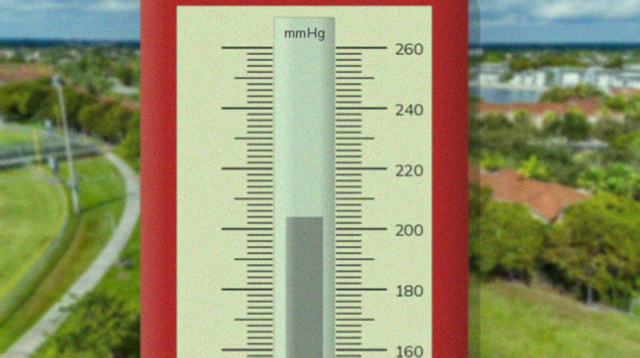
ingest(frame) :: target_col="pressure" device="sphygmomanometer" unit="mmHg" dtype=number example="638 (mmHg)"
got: 204 (mmHg)
